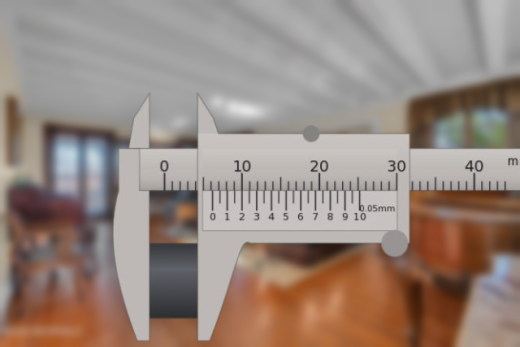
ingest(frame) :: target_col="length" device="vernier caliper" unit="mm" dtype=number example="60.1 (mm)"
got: 6.2 (mm)
